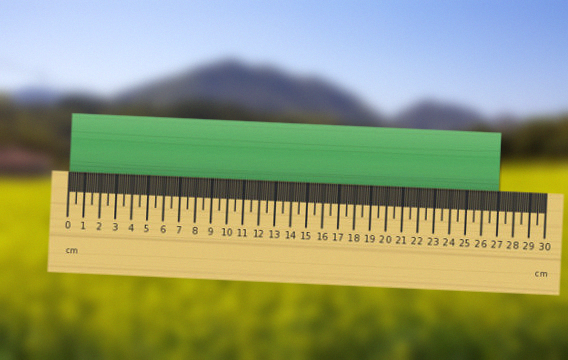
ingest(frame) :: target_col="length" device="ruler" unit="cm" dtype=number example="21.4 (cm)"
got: 27 (cm)
